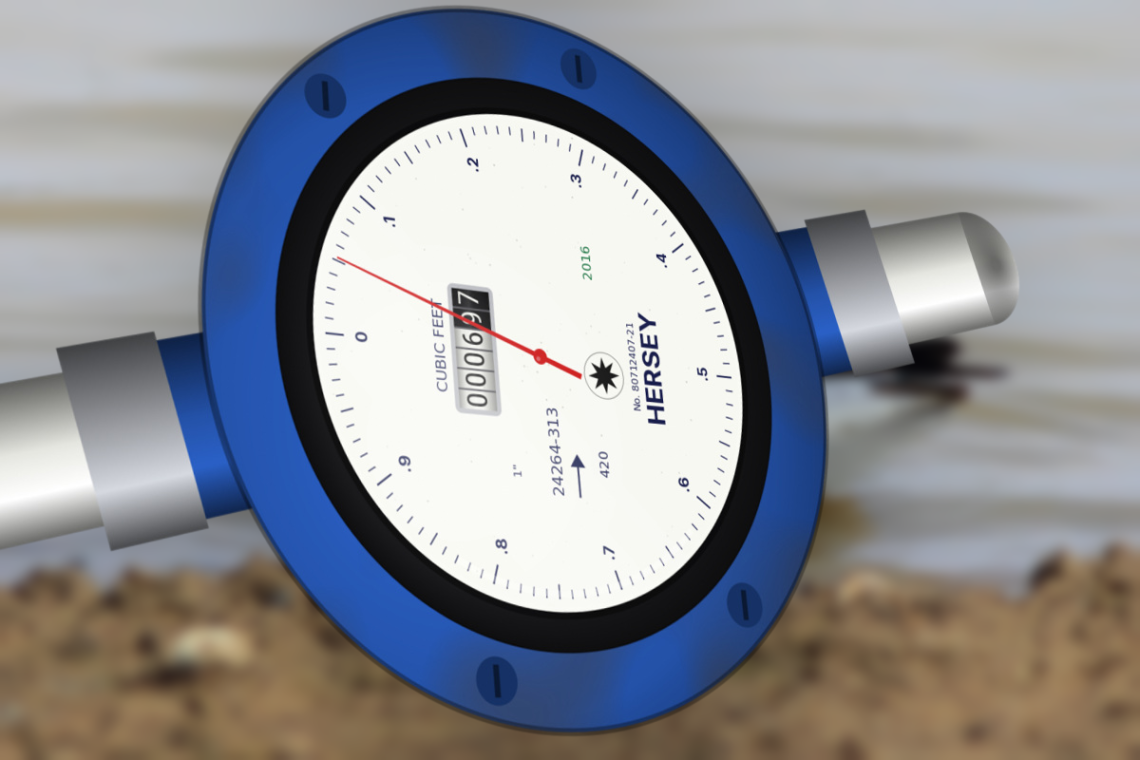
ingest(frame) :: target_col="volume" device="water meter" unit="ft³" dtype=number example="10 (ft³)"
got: 697.05 (ft³)
